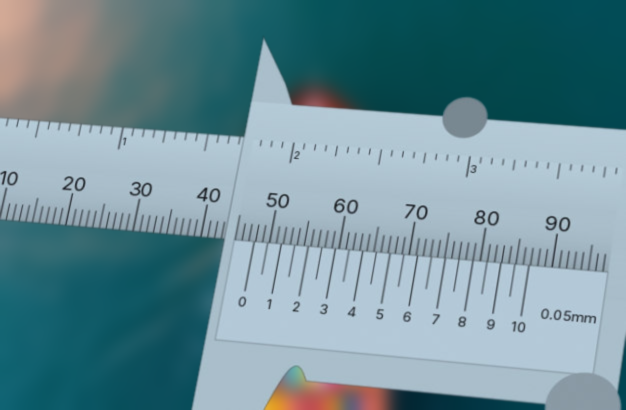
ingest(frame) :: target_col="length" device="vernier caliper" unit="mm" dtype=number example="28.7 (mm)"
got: 47.8 (mm)
